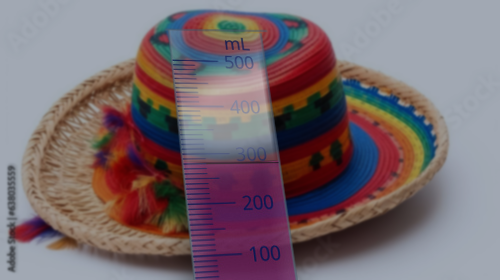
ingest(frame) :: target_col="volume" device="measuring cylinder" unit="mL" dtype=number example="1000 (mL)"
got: 280 (mL)
